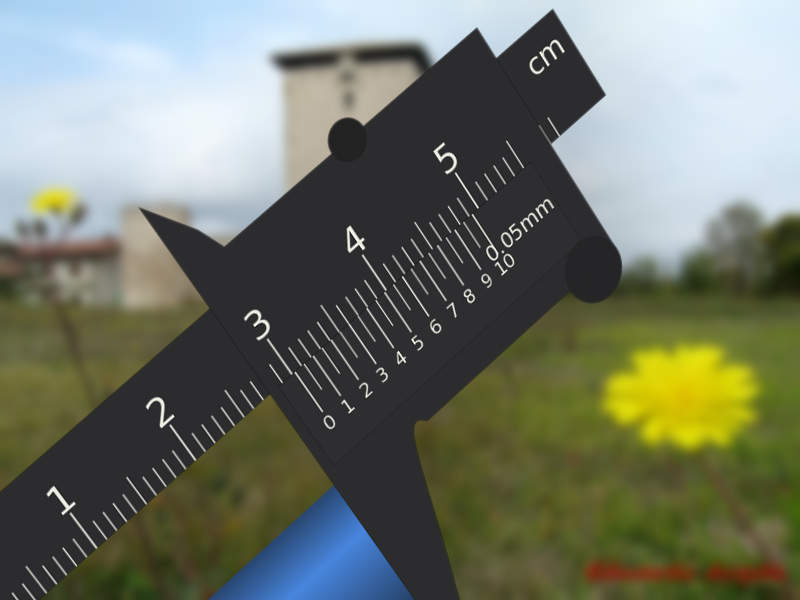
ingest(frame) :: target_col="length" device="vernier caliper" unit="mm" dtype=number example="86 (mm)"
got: 30.3 (mm)
